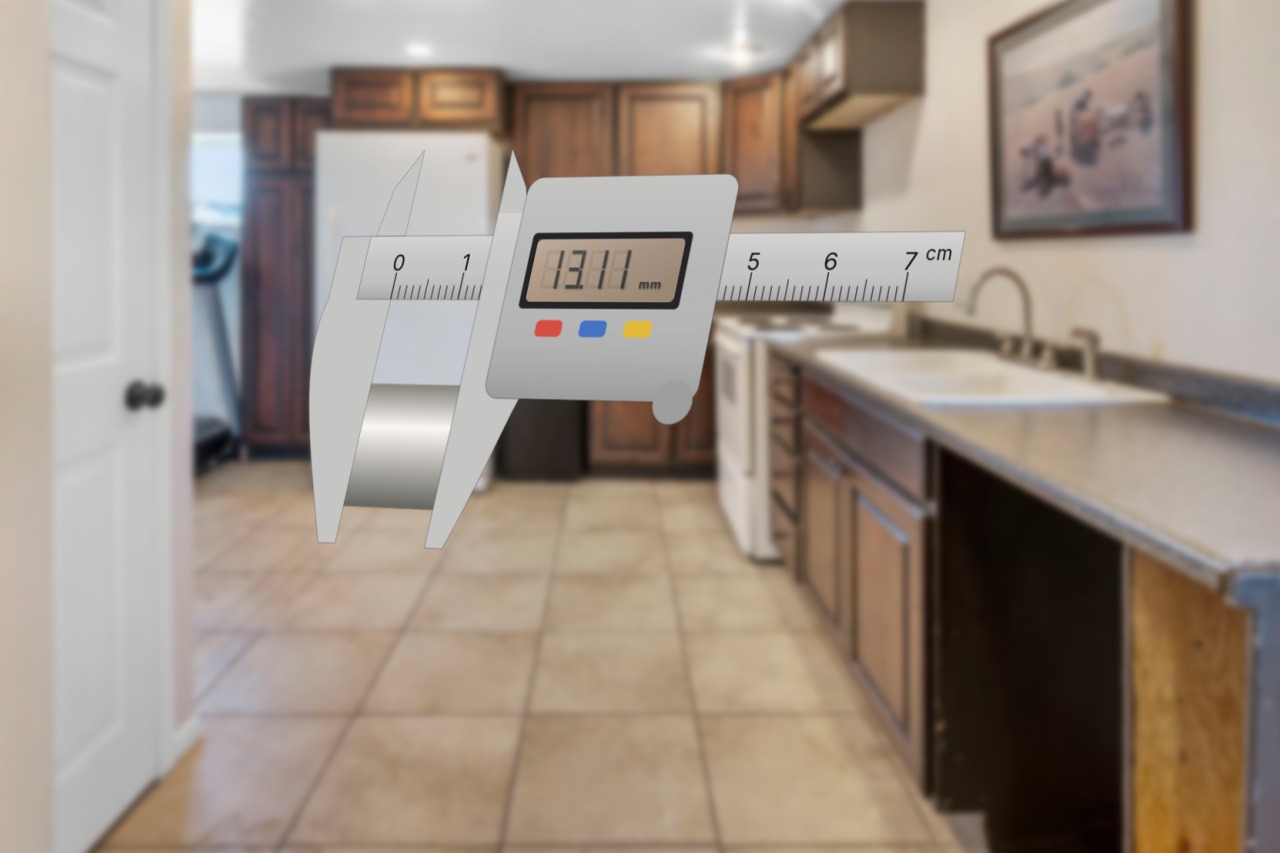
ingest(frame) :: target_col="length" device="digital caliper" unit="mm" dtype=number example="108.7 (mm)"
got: 13.11 (mm)
